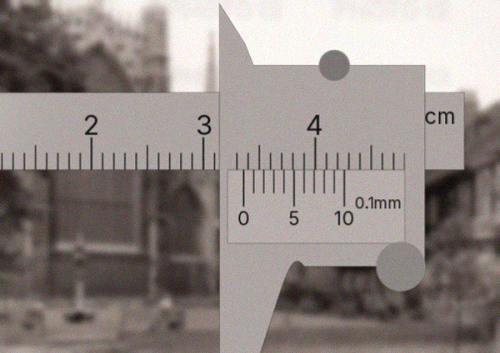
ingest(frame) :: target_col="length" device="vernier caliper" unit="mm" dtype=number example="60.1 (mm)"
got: 33.6 (mm)
